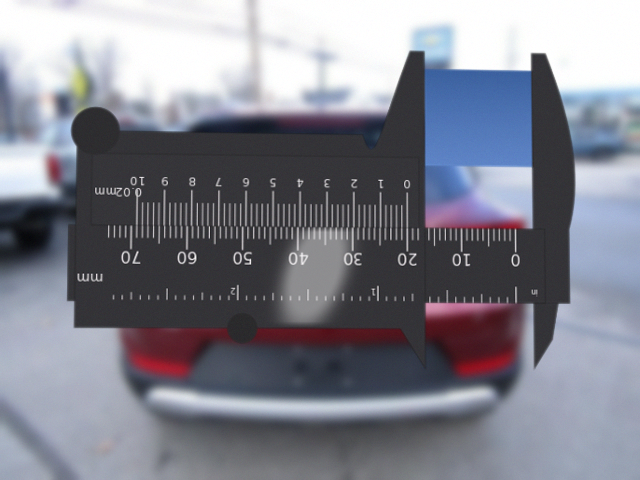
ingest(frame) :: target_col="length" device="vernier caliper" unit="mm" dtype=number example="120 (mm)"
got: 20.0 (mm)
